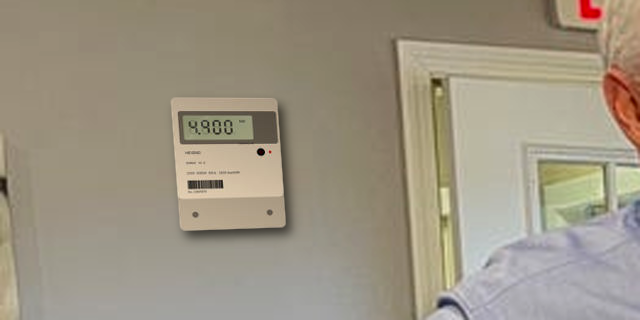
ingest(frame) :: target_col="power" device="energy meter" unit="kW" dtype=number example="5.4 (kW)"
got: 4.900 (kW)
